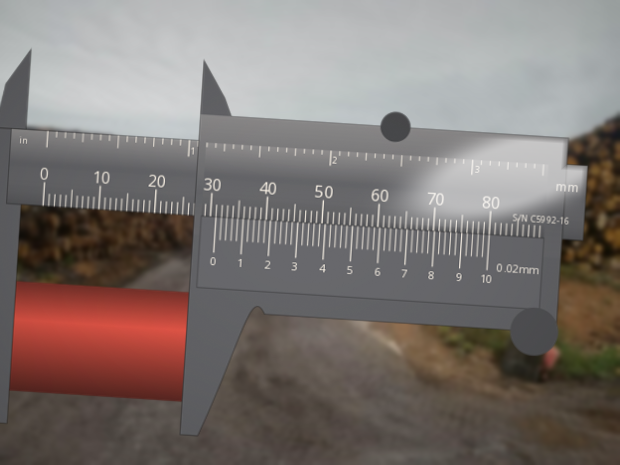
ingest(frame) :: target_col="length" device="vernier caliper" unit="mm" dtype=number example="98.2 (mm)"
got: 31.0 (mm)
